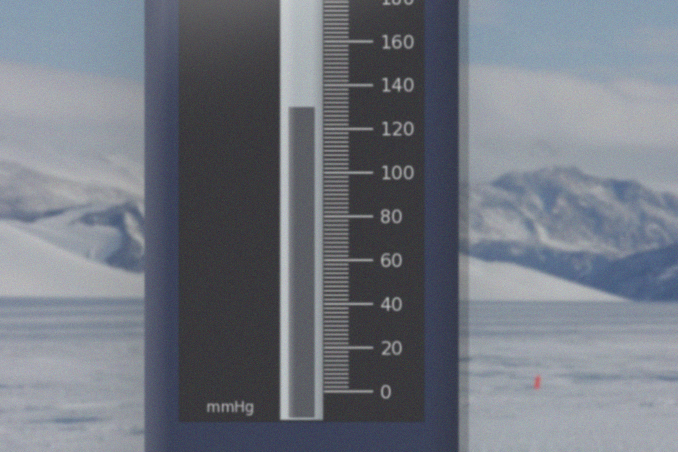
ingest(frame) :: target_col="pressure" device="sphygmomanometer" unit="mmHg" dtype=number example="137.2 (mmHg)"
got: 130 (mmHg)
